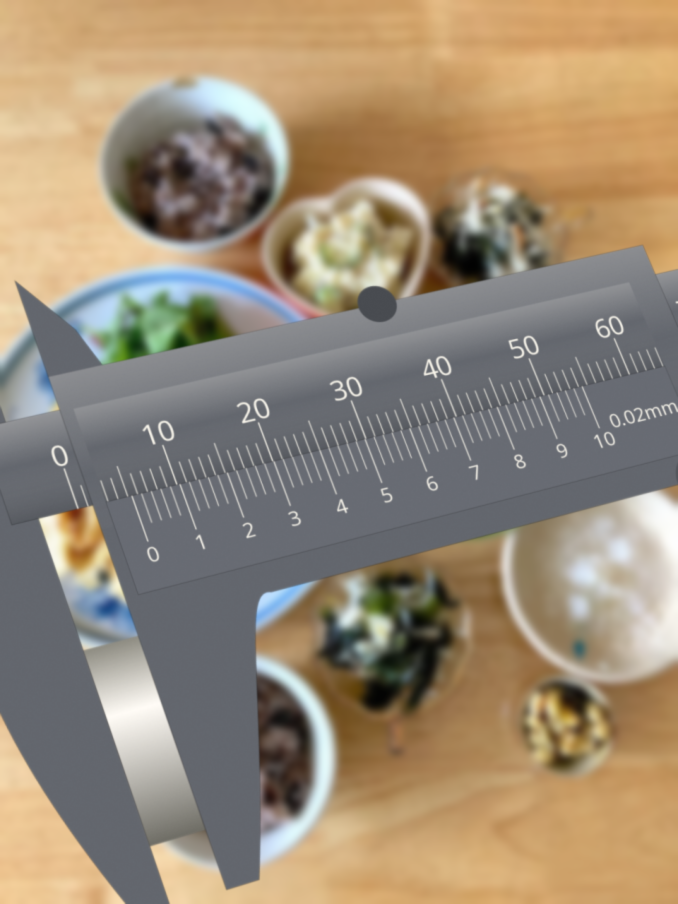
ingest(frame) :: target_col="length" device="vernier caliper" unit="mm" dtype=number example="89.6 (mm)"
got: 5.4 (mm)
